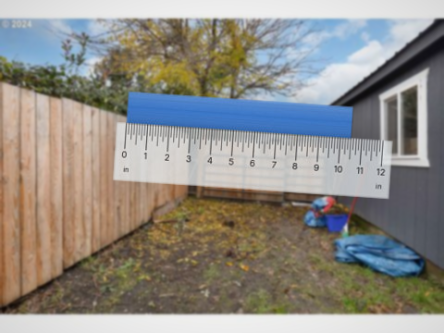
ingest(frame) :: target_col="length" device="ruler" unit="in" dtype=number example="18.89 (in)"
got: 10.5 (in)
